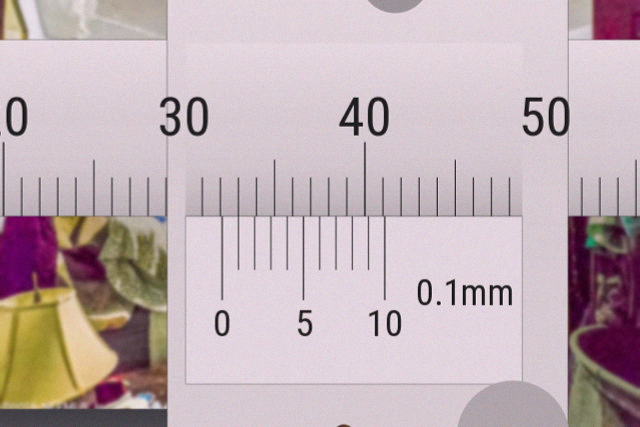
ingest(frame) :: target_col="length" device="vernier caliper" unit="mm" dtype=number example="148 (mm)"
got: 32.1 (mm)
